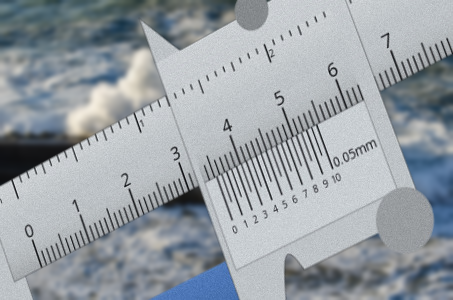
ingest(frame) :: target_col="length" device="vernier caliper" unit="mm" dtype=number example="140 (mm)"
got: 35.4 (mm)
